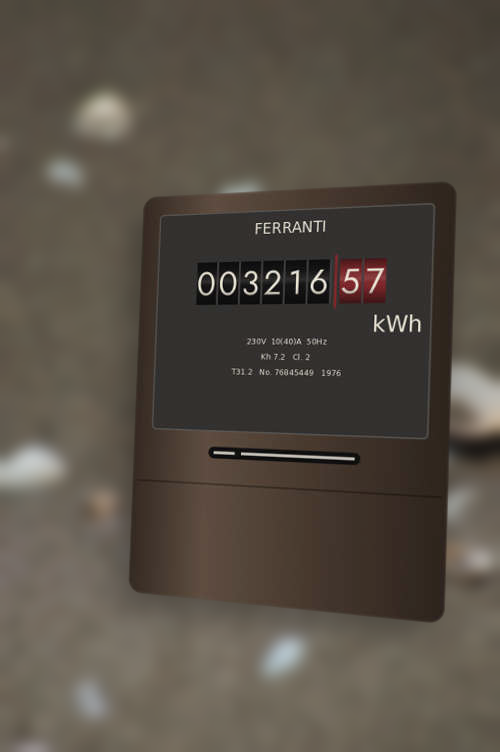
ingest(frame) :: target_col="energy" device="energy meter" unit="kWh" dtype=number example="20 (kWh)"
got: 3216.57 (kWh)
